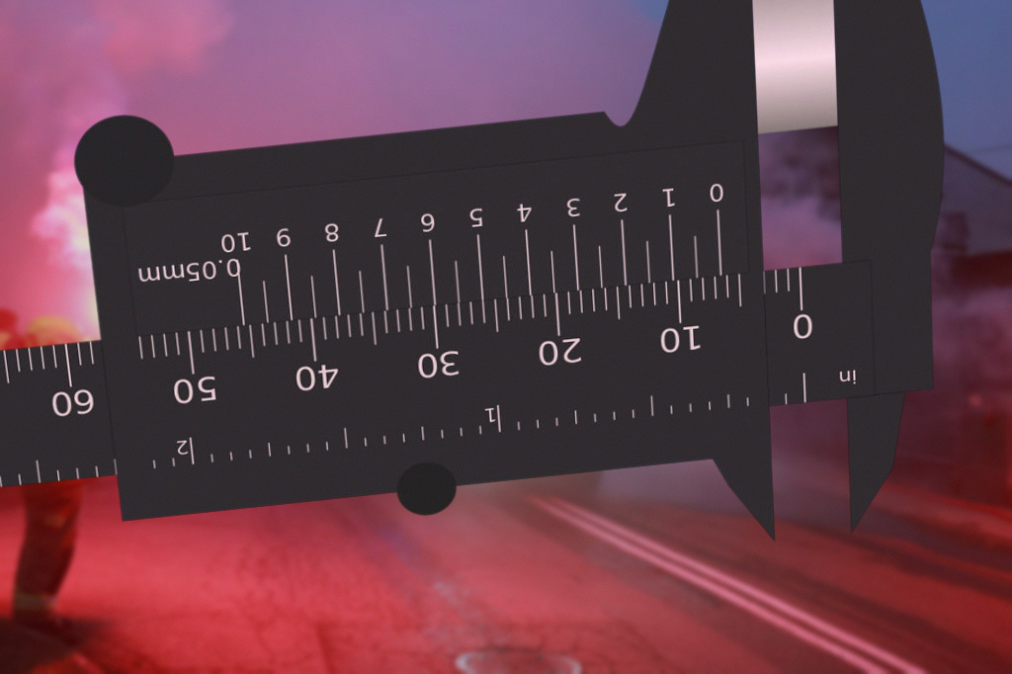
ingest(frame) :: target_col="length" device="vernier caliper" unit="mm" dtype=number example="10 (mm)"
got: 6.5 (mm)
